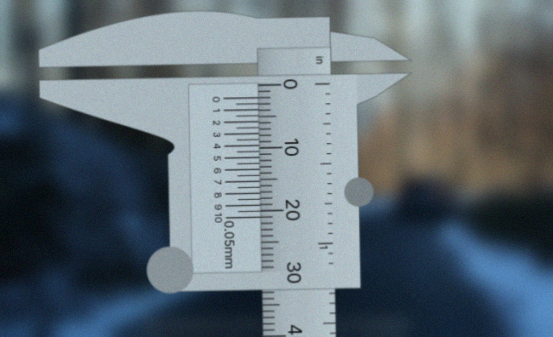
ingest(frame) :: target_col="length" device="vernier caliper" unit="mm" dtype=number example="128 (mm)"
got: 2.0 (mm)
